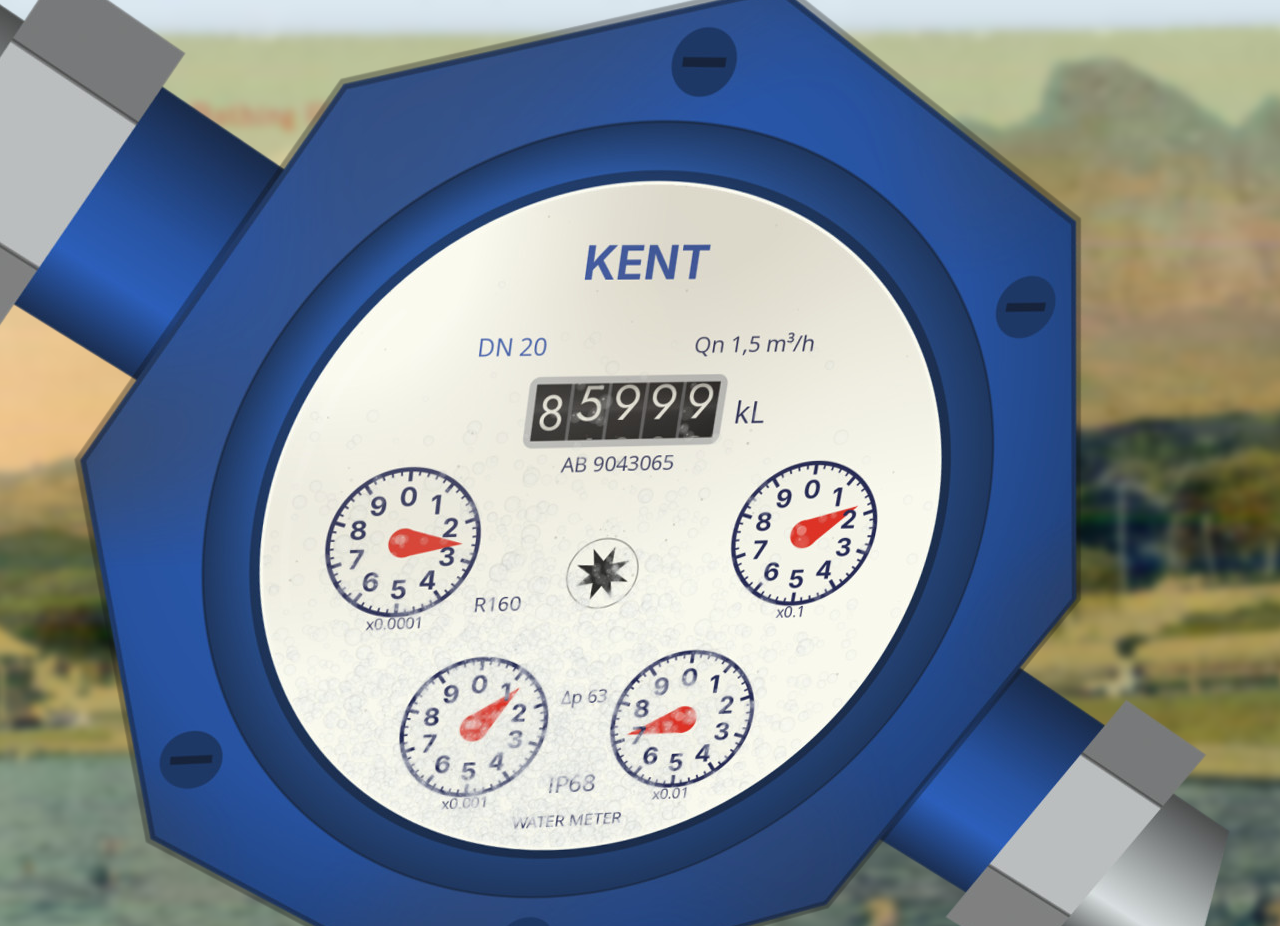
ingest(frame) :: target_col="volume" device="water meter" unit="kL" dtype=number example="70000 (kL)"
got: 85999.1712 (kL)
